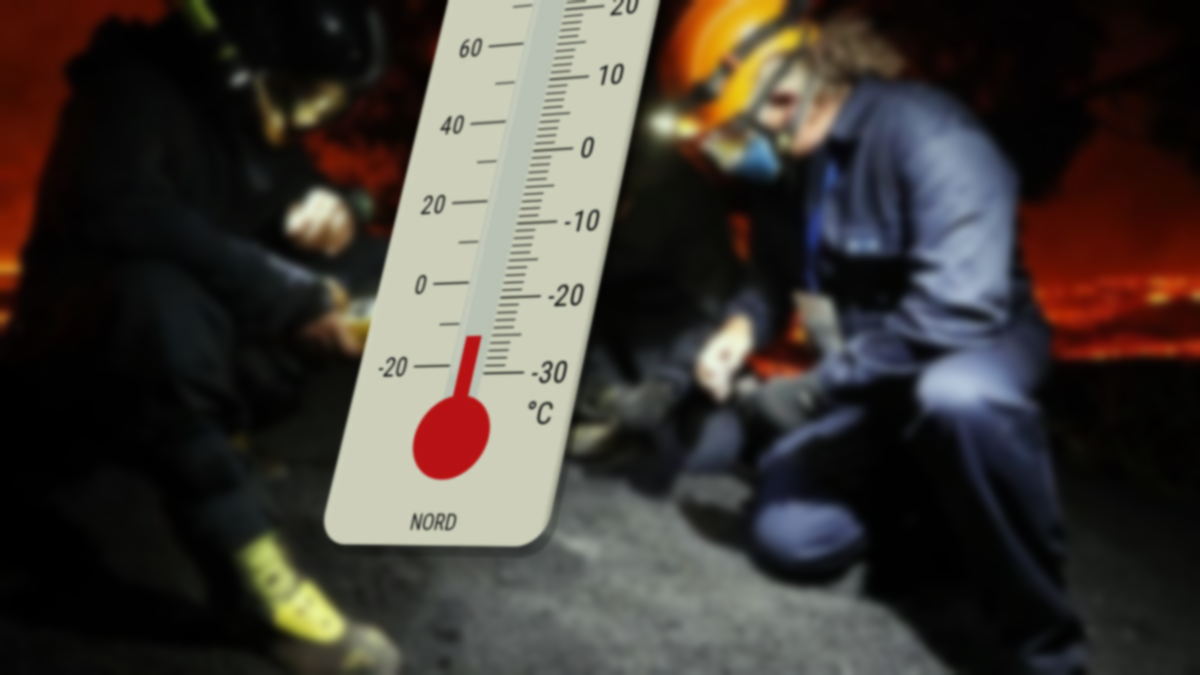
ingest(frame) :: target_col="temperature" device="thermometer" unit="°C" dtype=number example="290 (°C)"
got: -25 (°C)
